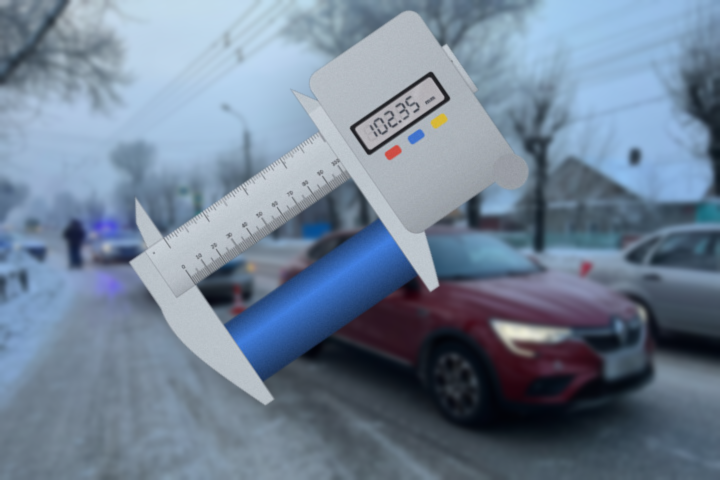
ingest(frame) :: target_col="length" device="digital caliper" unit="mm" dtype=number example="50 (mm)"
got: 102.35 (mm)
